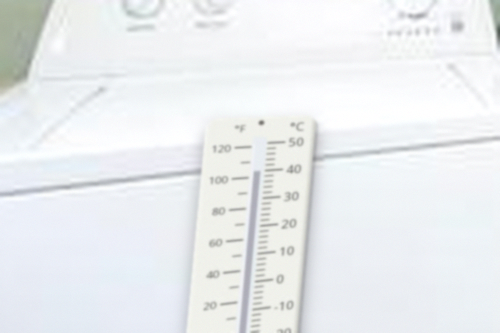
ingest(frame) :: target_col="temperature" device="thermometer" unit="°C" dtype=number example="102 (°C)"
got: 40 (°C)
